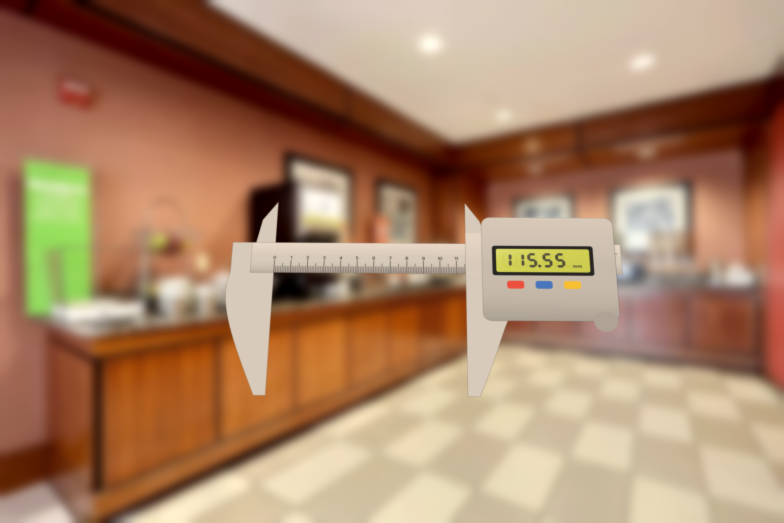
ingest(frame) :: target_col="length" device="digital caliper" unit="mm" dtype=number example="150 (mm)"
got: 115.55 (mm)
